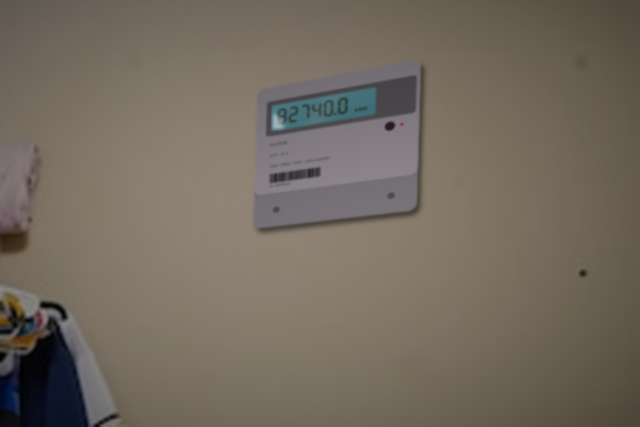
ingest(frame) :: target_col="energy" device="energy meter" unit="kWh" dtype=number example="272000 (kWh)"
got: 82740.0 (kWh)
